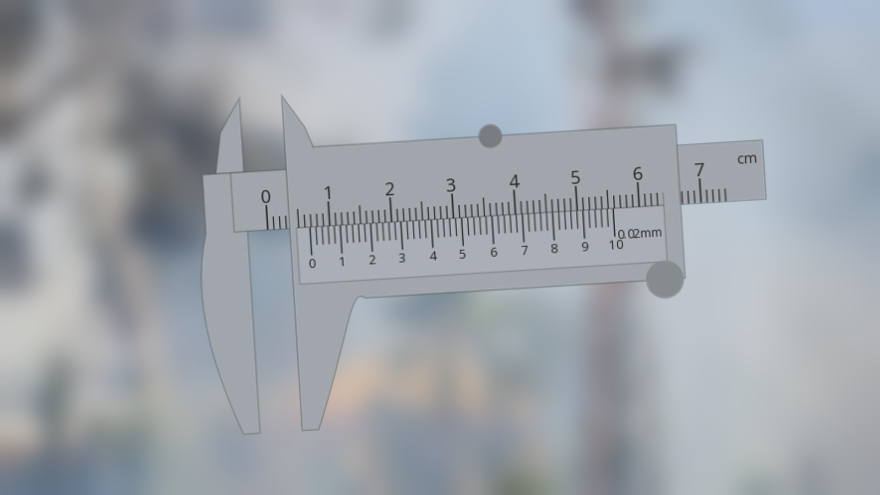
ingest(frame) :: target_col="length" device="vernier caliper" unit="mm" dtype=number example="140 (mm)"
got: 6.8 (mm)
